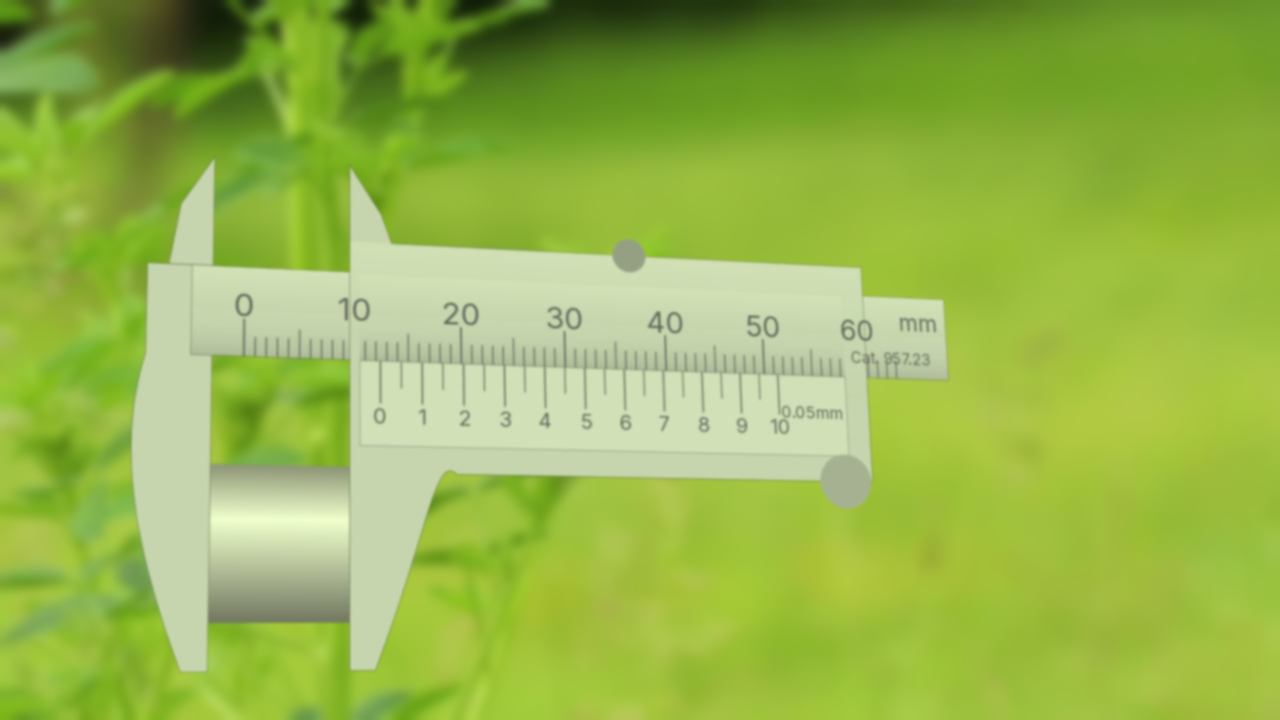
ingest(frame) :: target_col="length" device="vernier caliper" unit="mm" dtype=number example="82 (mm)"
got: 12.4 (mm)
